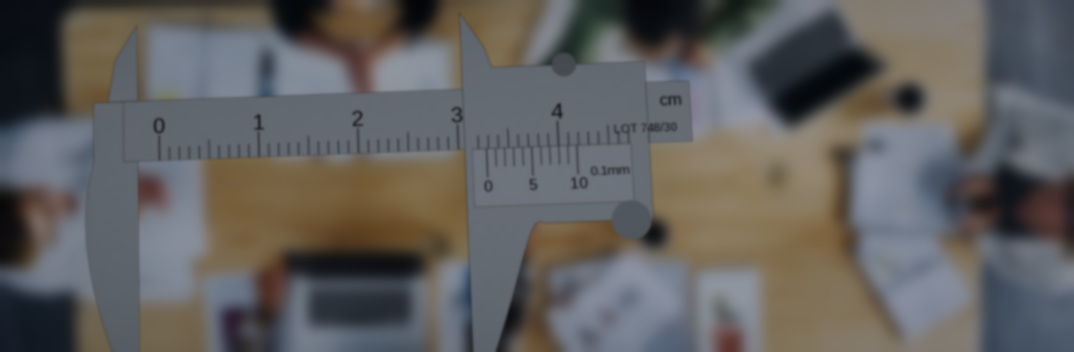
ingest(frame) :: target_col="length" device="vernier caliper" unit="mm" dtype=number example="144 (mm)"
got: 32.8 (mm)
